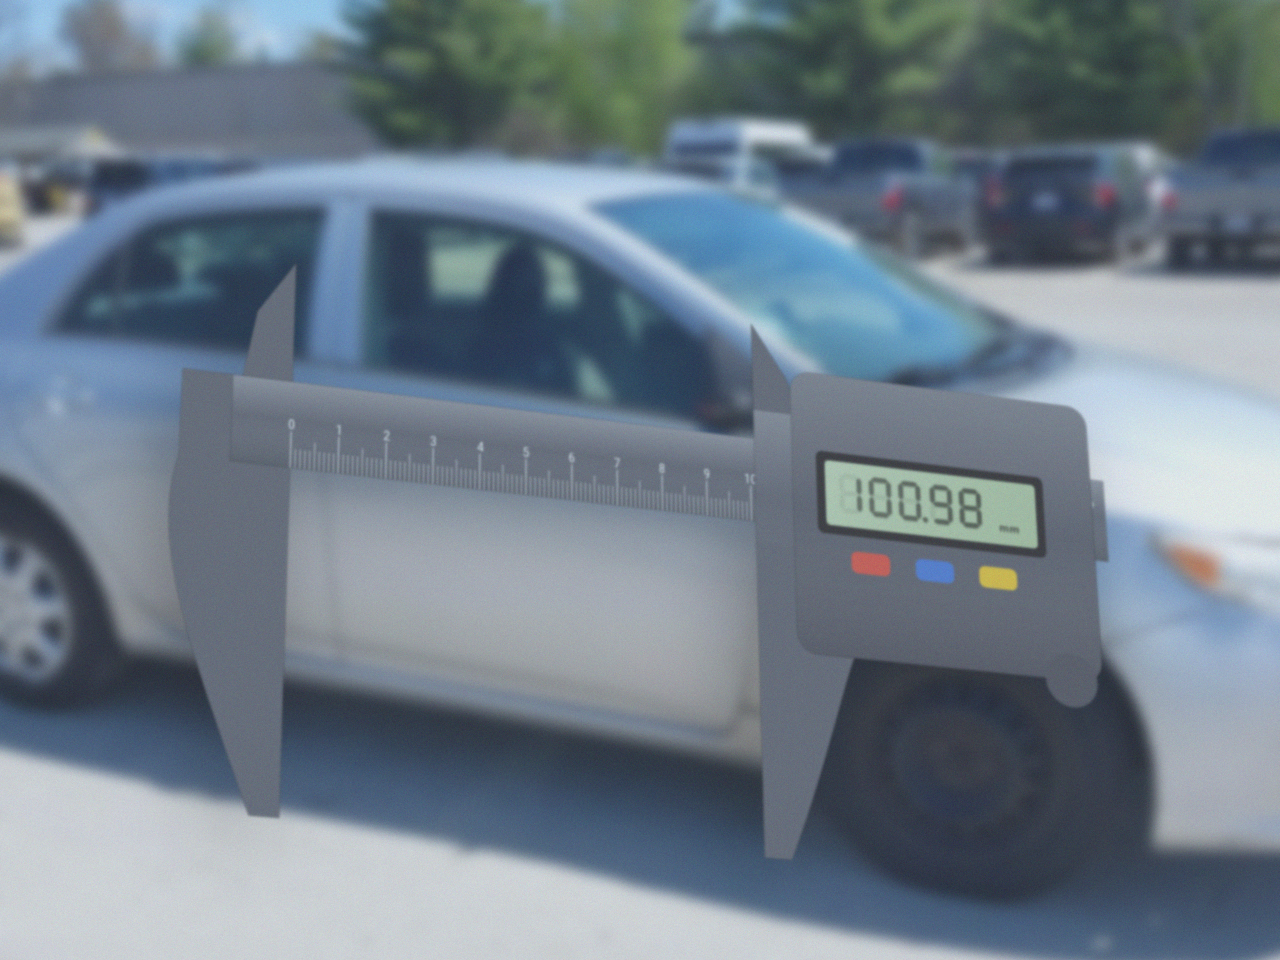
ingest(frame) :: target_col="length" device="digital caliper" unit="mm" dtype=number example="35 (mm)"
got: 100.98 (mm)
